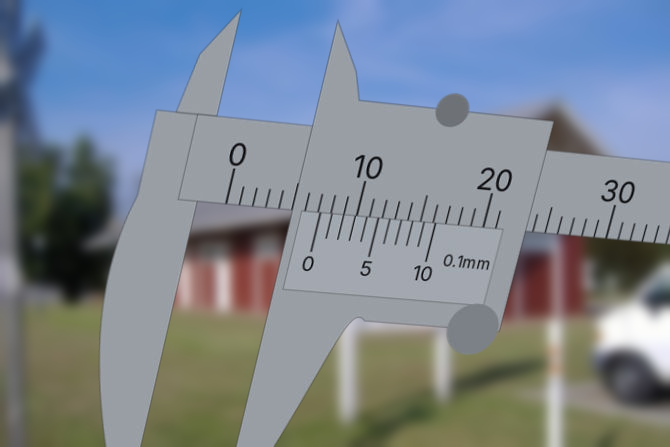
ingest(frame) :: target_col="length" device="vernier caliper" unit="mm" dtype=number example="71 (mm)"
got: 7.2 (mm)
